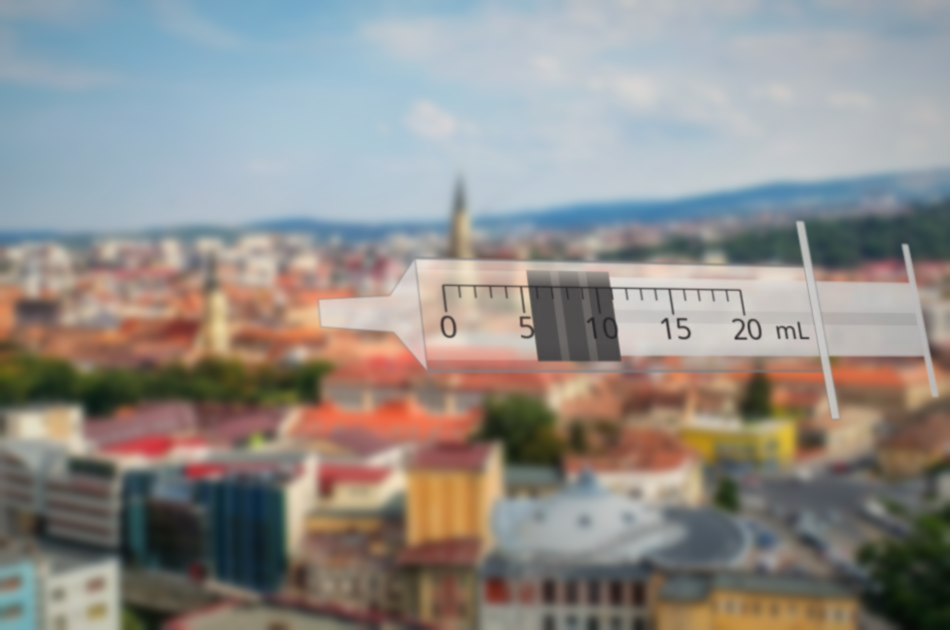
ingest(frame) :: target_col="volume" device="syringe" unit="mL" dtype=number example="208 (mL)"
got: 5.5 (mL)
